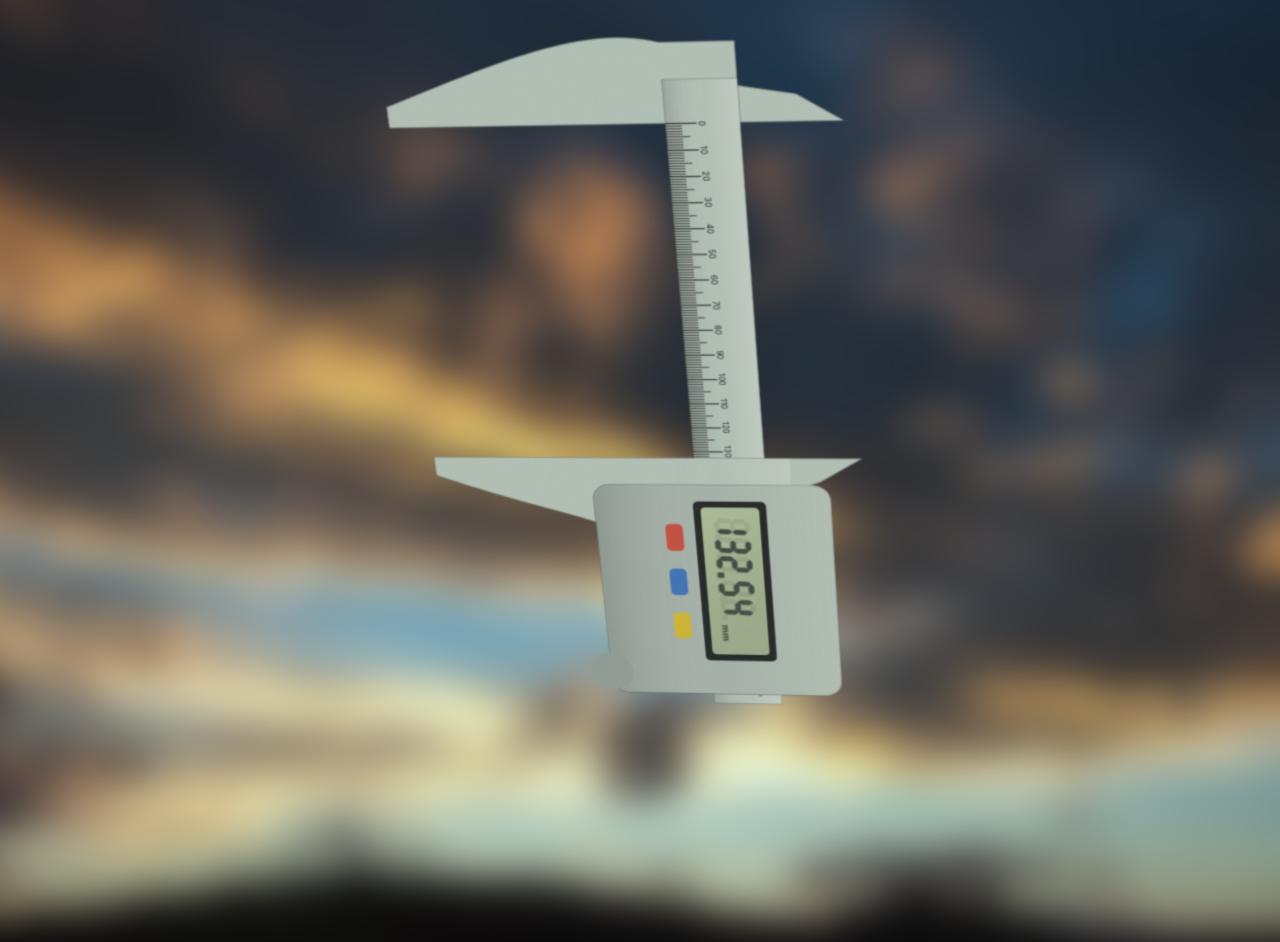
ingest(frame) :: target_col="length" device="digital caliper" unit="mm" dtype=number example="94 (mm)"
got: 132.54 (mm)
